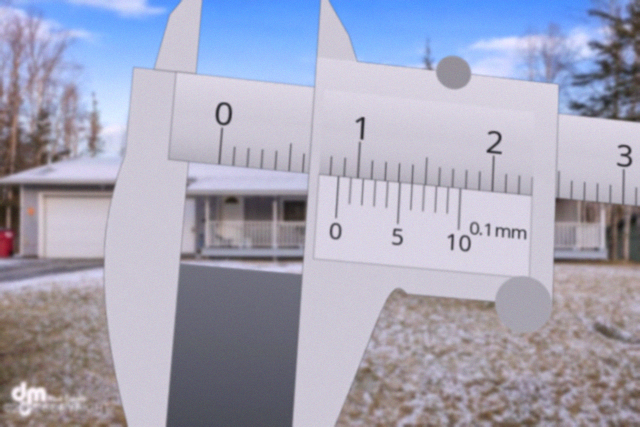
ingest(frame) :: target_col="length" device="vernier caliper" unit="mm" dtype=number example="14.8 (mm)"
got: 8.6 (mm)
